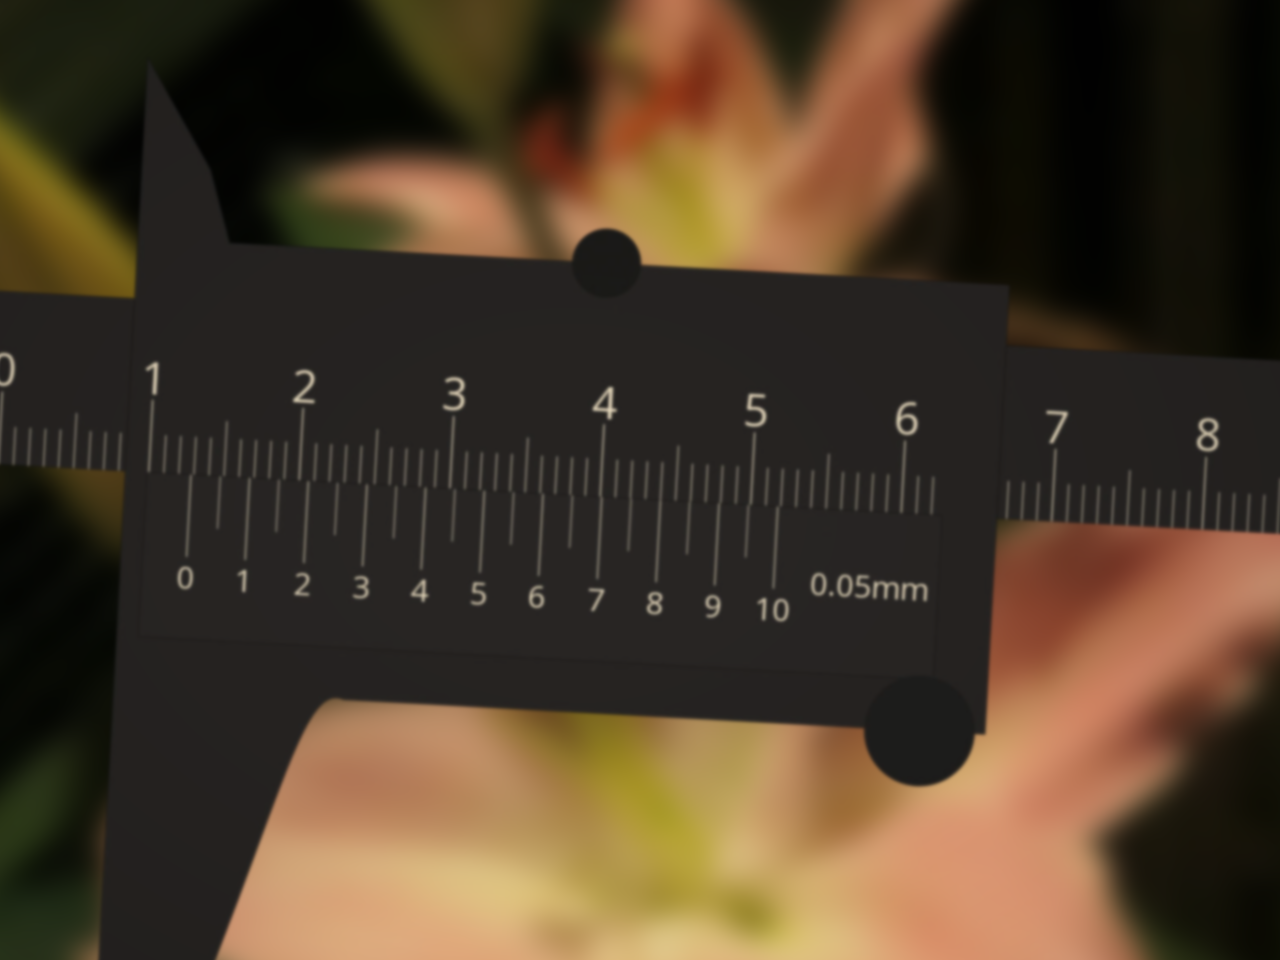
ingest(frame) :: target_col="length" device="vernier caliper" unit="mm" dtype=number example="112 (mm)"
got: 12.8 (mm)
